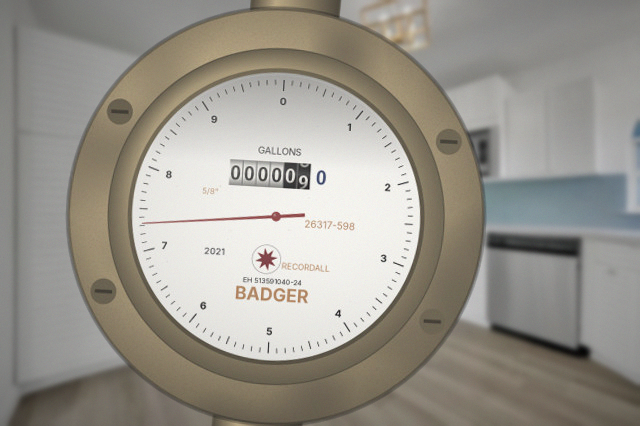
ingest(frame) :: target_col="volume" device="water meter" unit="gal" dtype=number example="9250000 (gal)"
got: 87.3 (gal)
